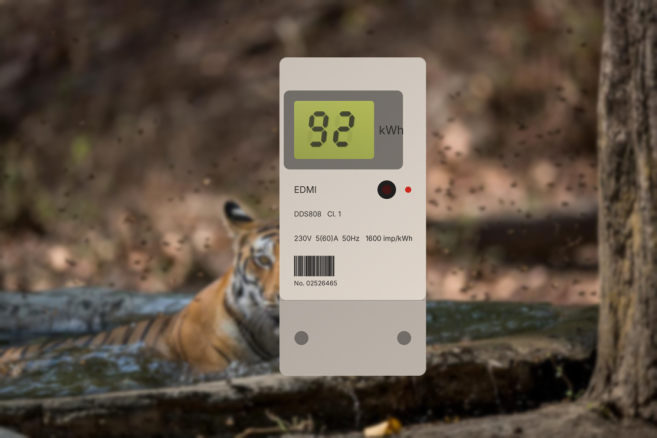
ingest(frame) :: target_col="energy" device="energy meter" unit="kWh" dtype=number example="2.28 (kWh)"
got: 92 (kWh)
